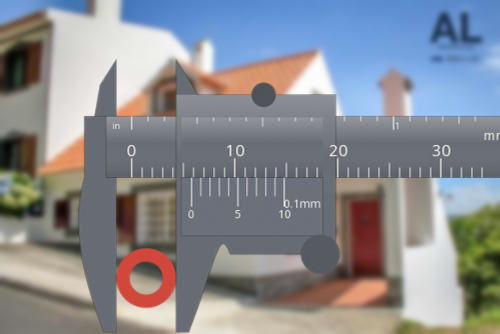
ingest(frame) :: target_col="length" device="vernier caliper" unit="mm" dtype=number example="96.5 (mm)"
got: 5.8 (mm)
